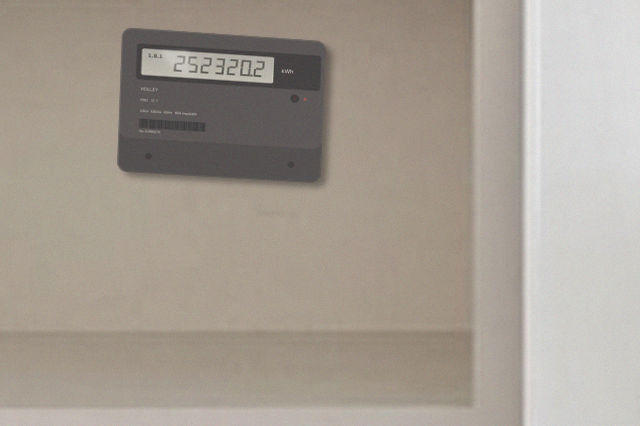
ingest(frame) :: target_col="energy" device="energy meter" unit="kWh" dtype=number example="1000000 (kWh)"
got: 252320.2 (kWh)
